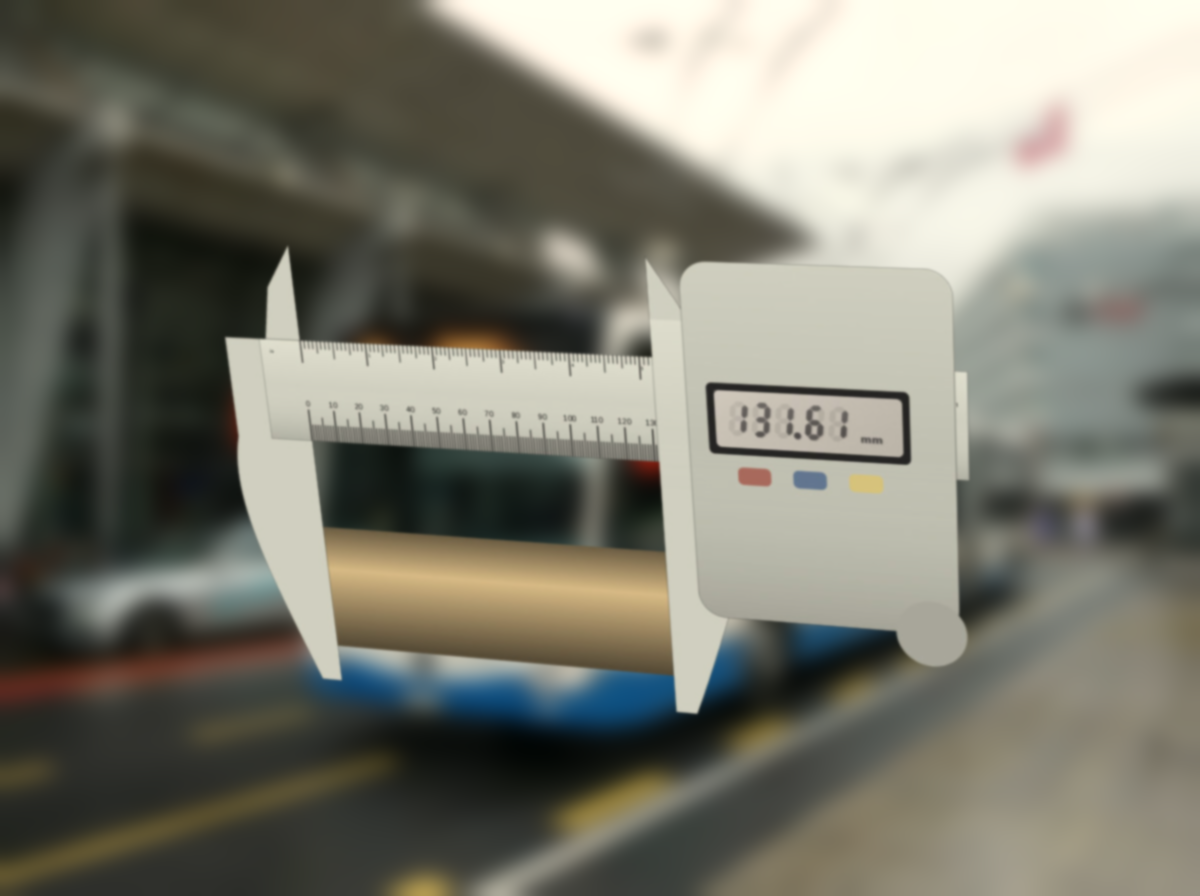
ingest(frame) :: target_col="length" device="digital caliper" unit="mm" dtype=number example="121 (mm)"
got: 131.61 (mm)
